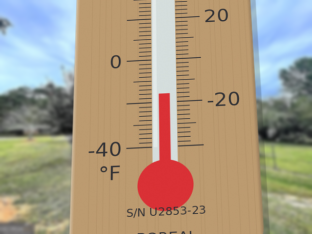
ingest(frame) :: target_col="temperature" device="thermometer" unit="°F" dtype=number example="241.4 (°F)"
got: -16 (°F)
